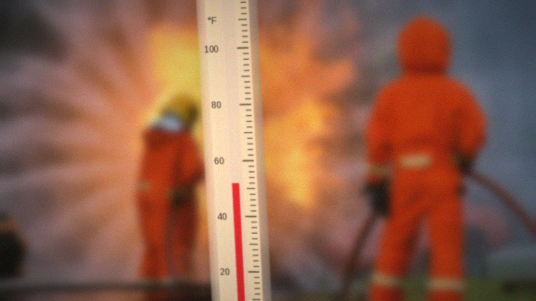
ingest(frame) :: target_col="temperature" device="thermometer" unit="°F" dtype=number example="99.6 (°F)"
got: 52 (°F)
